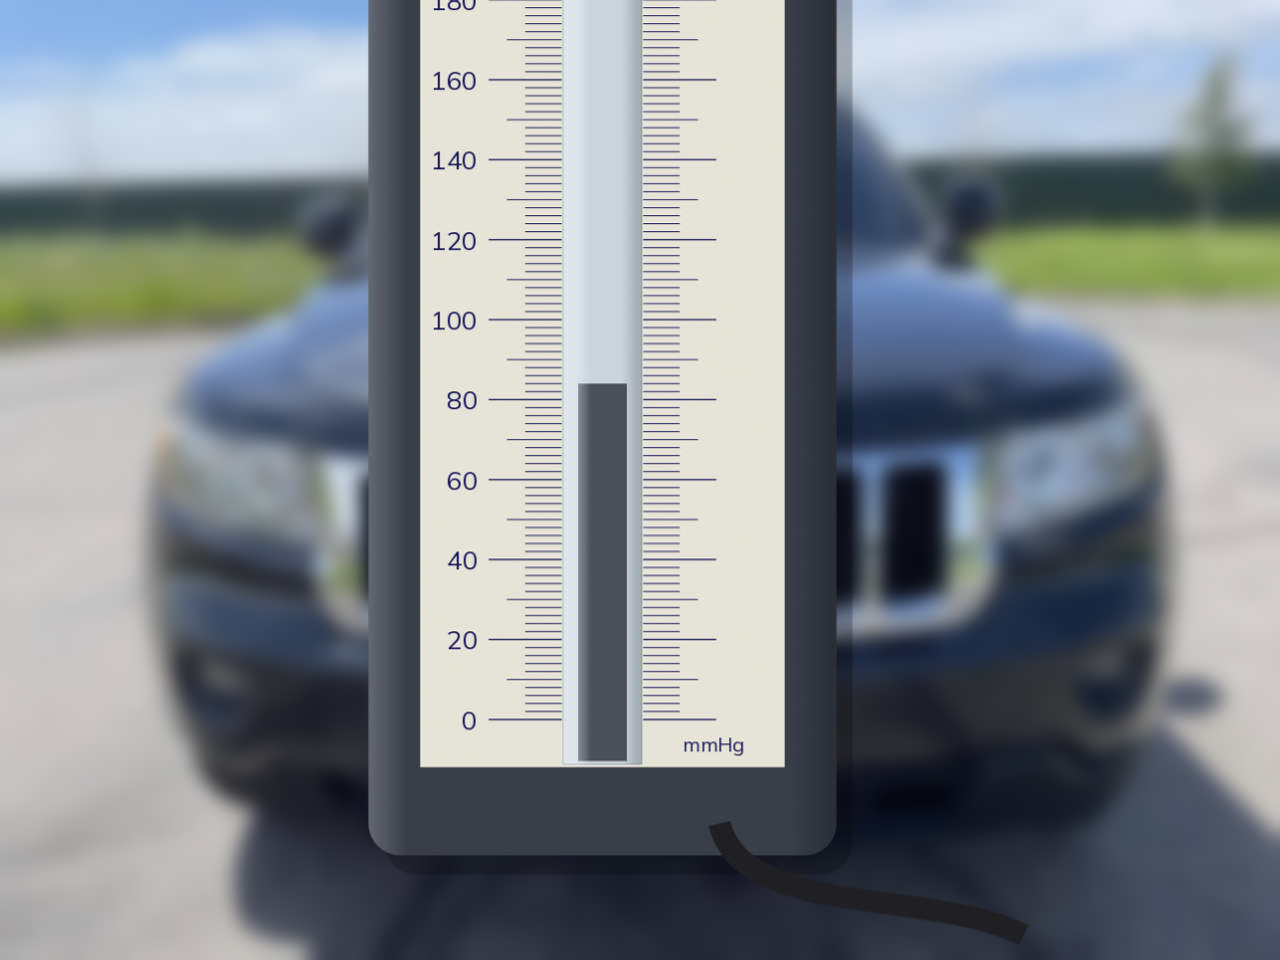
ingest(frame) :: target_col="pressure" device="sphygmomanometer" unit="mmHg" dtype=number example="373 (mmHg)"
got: 84 (mmHg)
